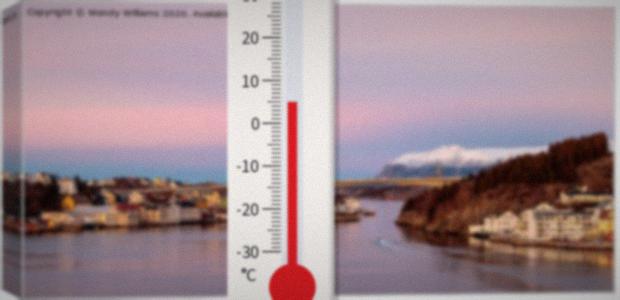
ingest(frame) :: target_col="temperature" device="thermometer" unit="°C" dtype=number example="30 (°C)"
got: 5 (°C)
